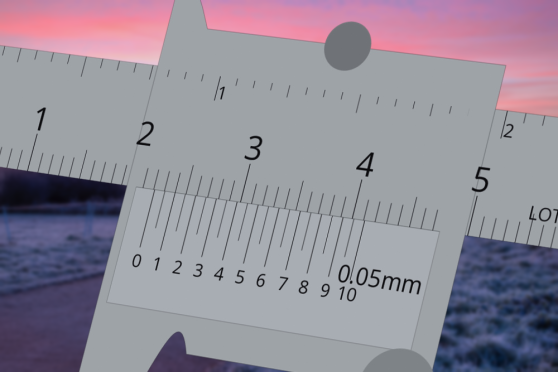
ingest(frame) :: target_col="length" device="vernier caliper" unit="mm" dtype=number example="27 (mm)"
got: 22.1 (mm)
